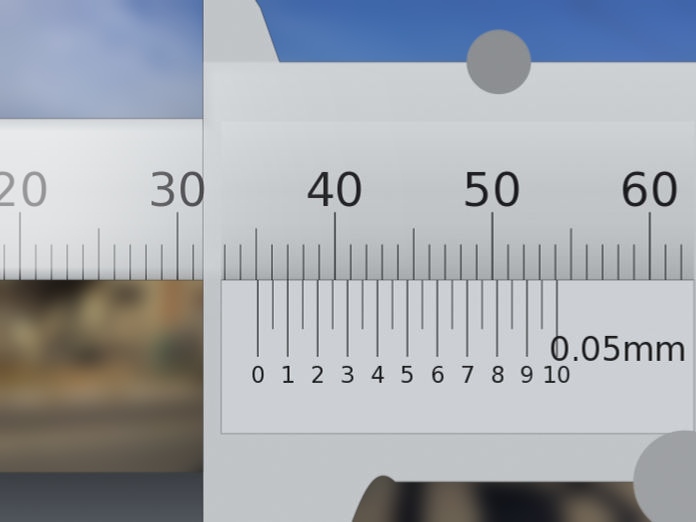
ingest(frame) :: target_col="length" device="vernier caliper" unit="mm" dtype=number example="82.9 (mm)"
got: 35.1 (mm)
